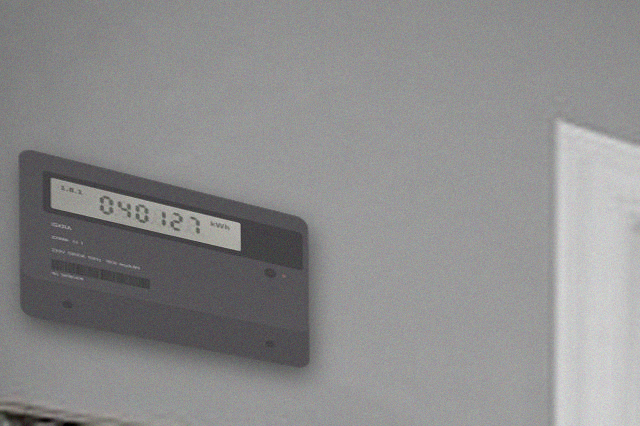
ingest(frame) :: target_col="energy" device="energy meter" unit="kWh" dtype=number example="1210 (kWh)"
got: 40127 (kWh)
